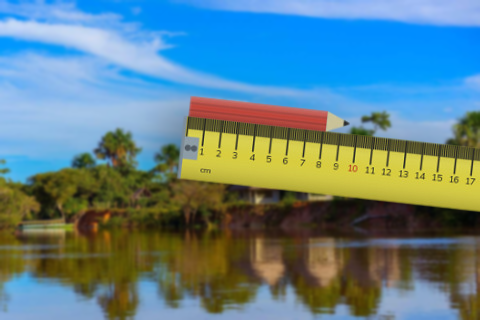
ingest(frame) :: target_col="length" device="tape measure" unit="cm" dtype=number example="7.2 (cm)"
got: 9.5 (cm)
